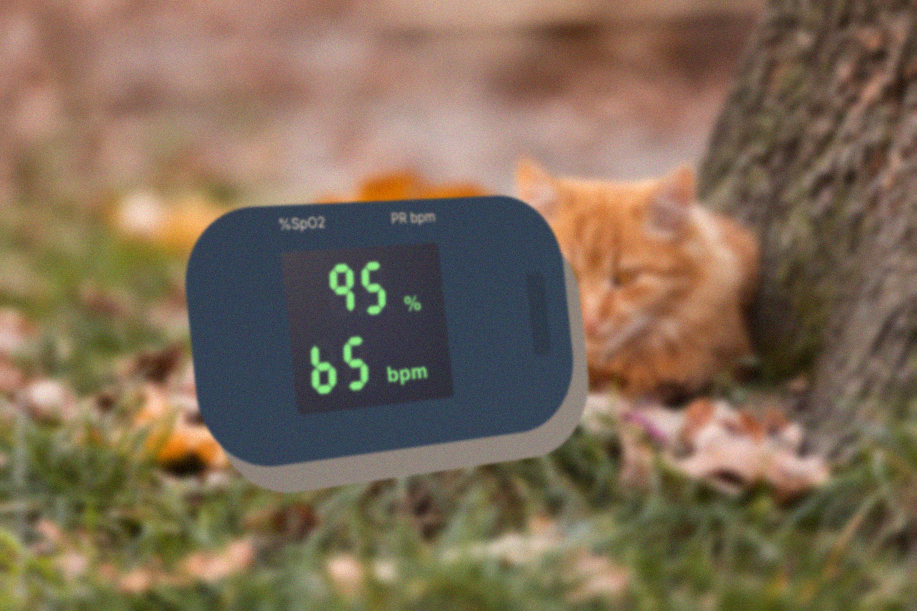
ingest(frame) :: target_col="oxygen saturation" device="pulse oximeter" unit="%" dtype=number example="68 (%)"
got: 95 (%)
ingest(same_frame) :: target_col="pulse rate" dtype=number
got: 65 (bpm)
